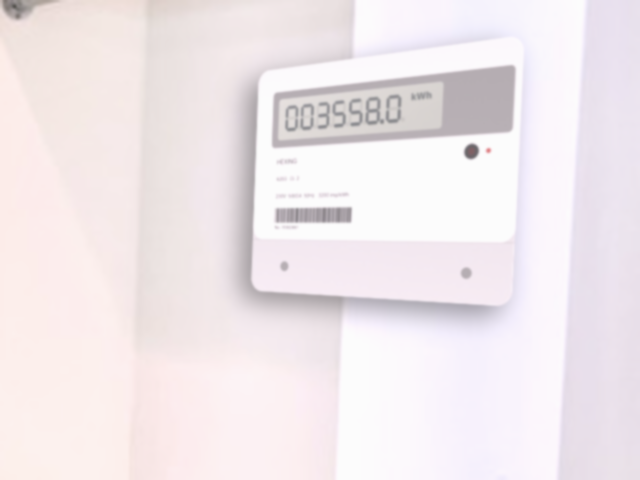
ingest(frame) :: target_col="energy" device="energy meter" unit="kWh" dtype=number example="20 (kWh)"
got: 3558.0 (kWh)
